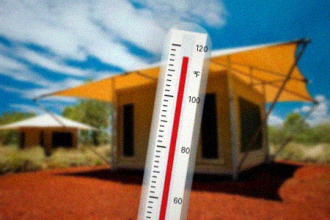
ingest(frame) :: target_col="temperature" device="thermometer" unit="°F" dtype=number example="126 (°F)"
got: 116 (°F)
